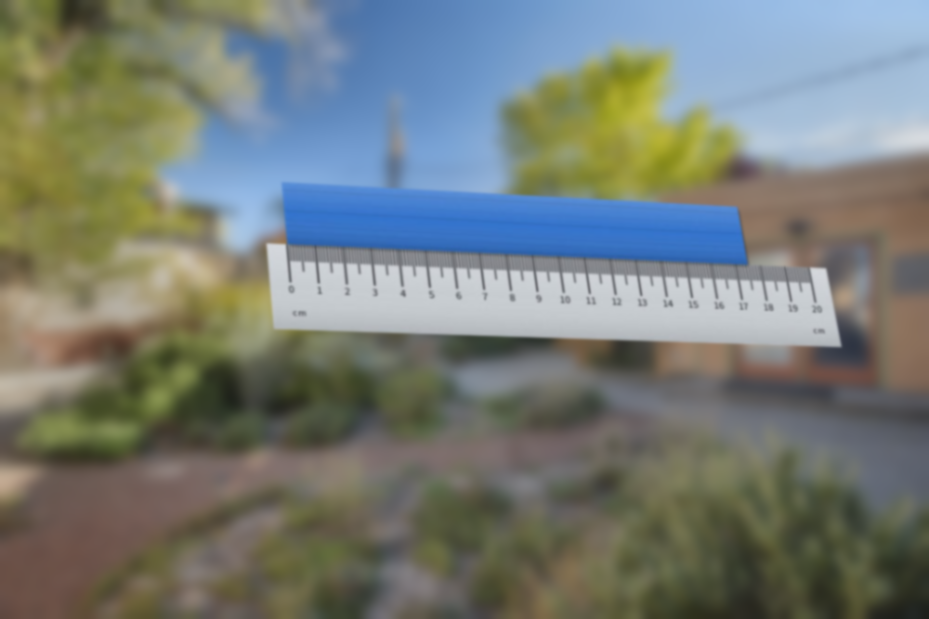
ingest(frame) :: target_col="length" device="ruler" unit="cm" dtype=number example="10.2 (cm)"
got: 17.5 (cm)
